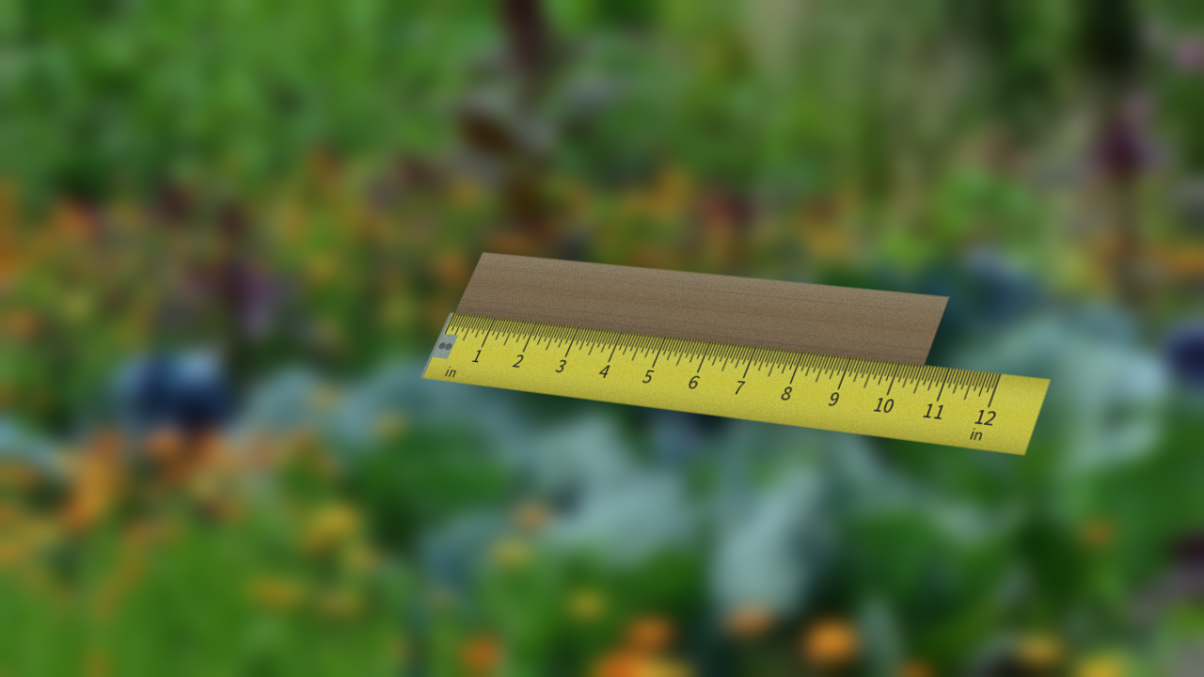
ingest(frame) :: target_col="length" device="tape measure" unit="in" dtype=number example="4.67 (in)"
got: 10.5 (in)
